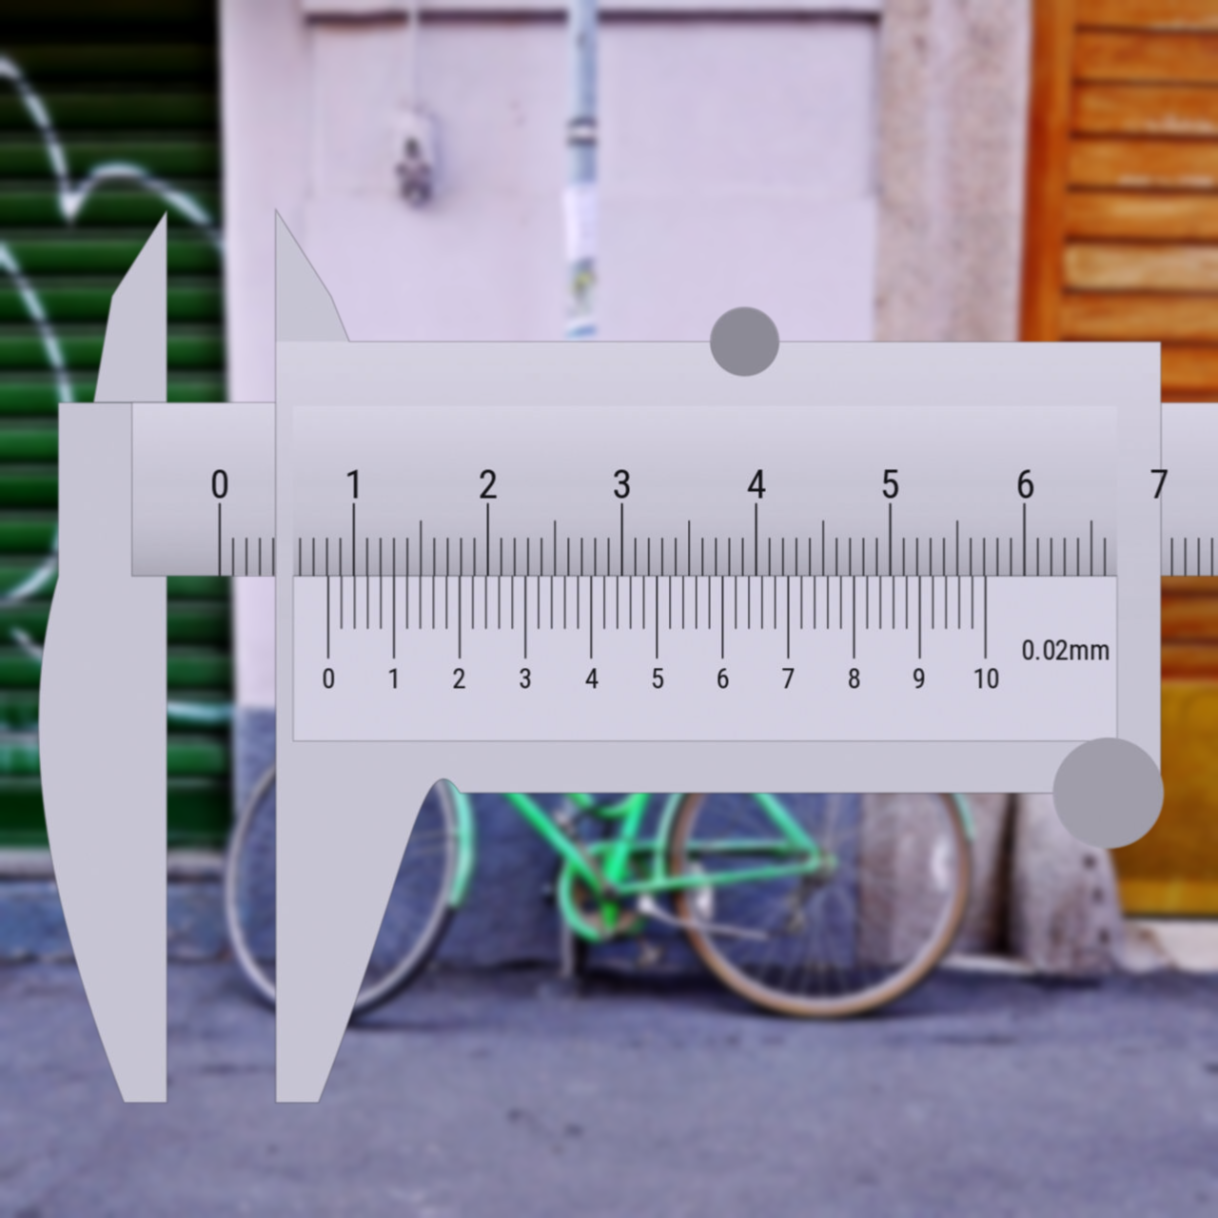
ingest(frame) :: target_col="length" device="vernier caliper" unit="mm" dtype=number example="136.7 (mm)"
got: 8.1 (mm)
